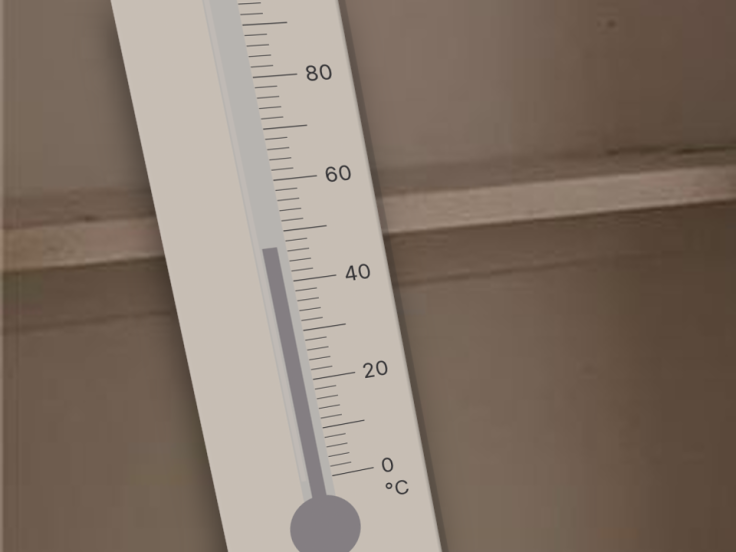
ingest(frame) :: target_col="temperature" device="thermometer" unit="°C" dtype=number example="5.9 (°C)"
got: 47 (°C)
